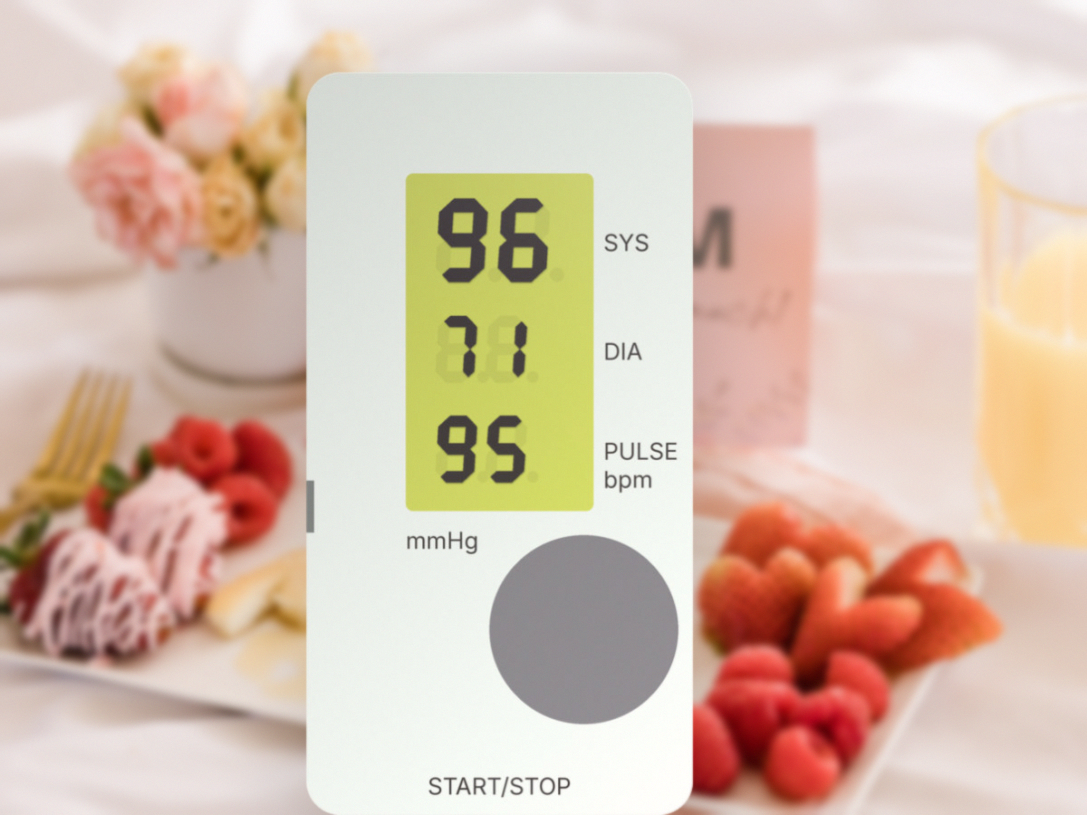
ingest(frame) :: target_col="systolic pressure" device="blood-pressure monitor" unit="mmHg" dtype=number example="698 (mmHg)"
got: 96 (mmHg)
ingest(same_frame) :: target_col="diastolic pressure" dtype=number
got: 71 (mmHg)
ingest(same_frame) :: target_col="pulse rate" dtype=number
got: 95 (bpm)
